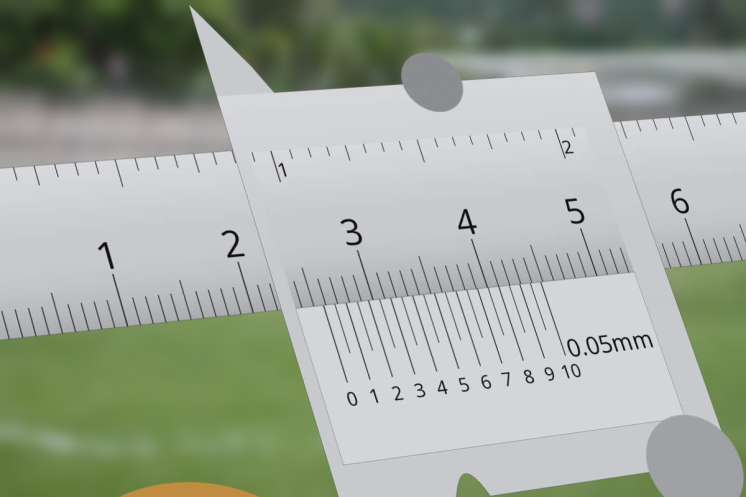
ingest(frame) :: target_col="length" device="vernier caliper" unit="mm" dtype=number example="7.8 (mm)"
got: 25.8 (mm)
